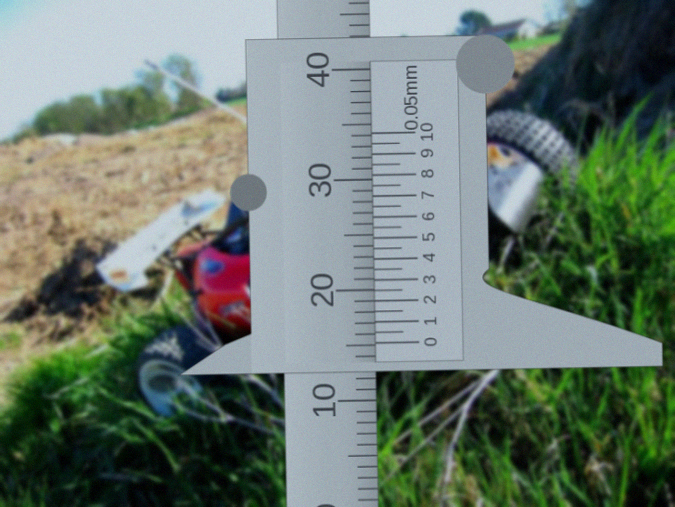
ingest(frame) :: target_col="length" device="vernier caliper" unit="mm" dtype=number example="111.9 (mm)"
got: 15.2 (mm)
